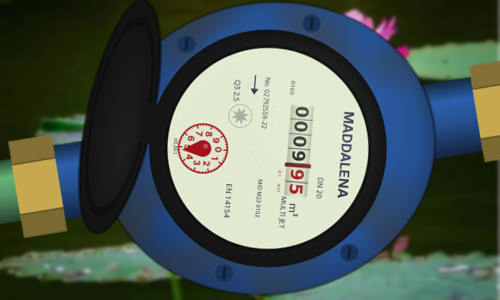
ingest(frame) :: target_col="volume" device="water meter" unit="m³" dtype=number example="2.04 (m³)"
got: 9.954 (m³)
